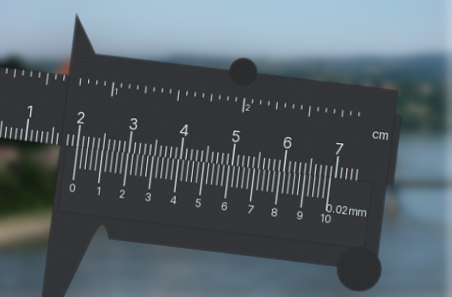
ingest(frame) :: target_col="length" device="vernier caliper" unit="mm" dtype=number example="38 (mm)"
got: 20.0 (mm)
